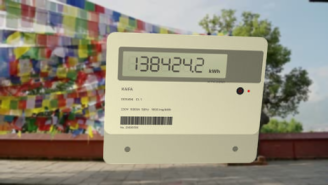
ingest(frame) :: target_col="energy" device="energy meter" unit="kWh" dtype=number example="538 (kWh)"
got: 138424.2 (kWh)
